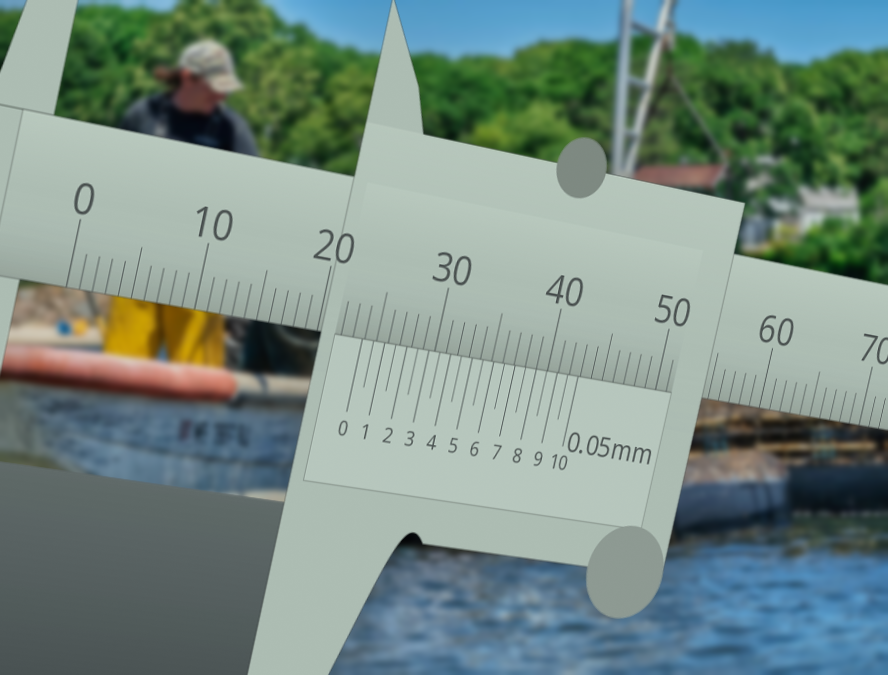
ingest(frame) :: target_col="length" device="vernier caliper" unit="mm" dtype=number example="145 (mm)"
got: 23.8 (mm)
